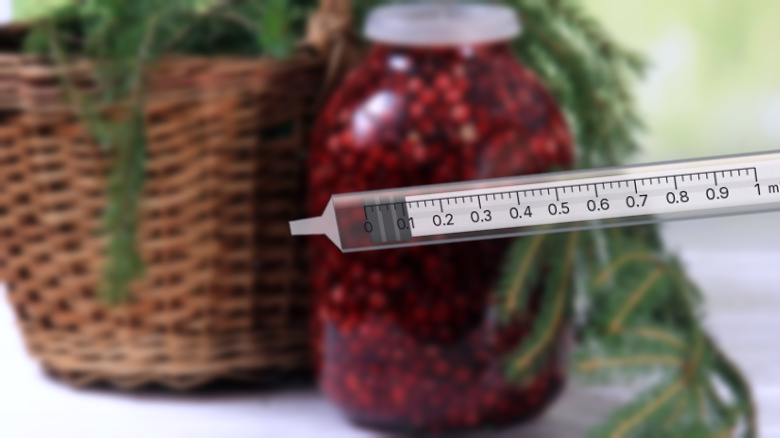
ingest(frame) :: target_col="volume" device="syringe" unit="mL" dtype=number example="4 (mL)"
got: 0 (mL)
